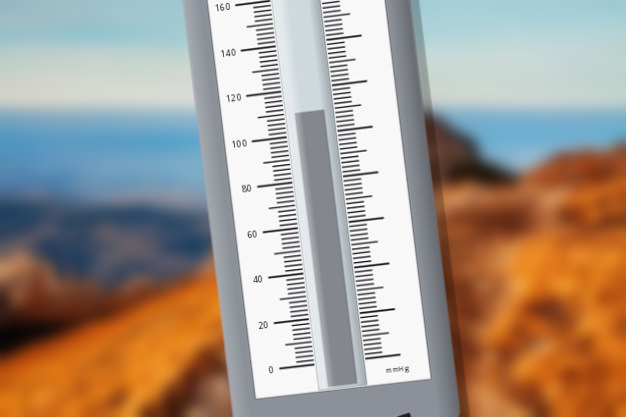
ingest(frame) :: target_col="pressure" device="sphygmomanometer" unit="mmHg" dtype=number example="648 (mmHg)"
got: 110 (mmHg)
